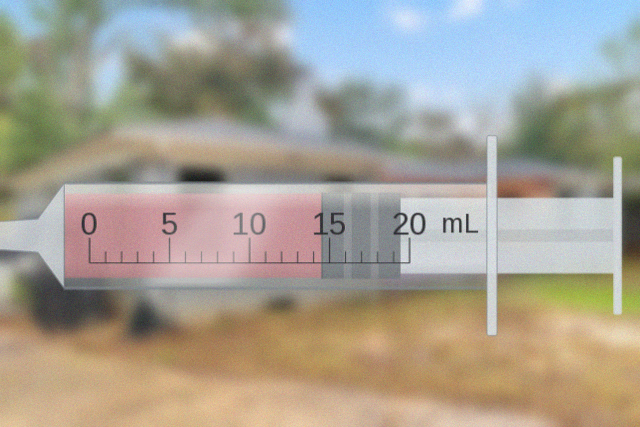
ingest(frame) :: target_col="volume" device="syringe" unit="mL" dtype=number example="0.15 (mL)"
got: 14.5 (mL)
